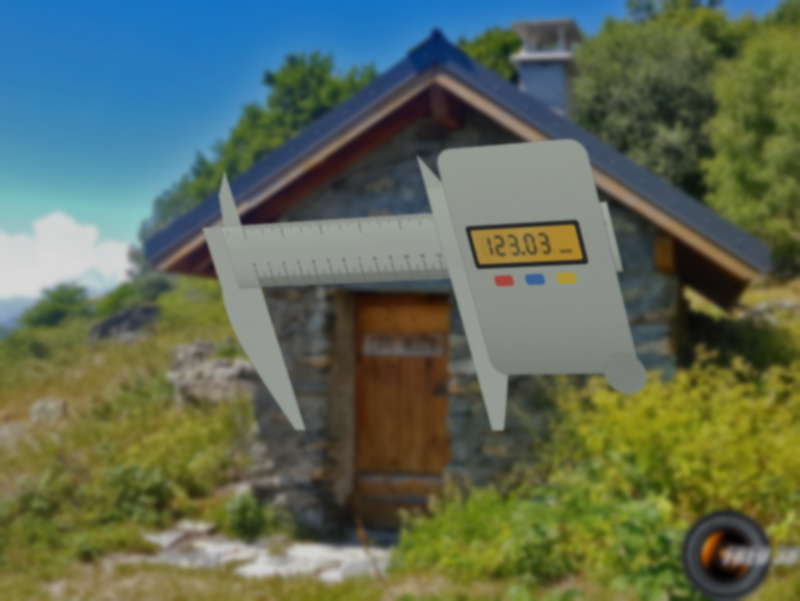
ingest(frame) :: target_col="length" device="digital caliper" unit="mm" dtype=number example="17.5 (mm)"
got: 123.03 (mm)
